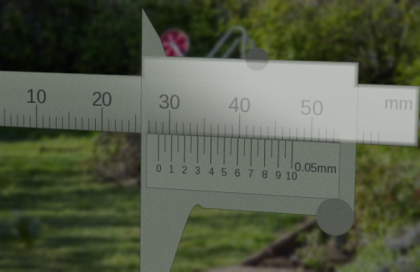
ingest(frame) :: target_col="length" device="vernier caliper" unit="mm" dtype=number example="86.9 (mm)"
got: 28.4 (mm)
